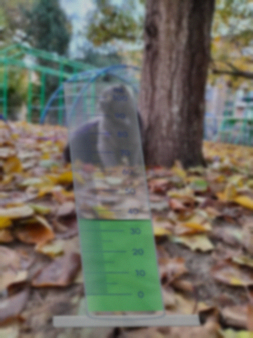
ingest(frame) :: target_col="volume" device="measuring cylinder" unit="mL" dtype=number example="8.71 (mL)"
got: 35 (mL)
